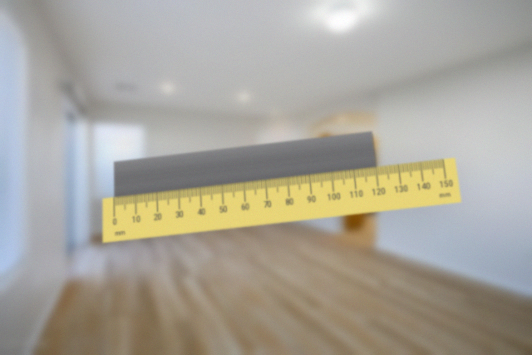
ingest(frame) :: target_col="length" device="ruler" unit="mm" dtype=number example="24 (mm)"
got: 120 (mm)
